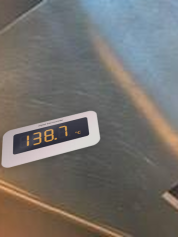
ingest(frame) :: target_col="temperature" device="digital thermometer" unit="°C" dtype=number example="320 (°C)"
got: 138.7 (°C)
